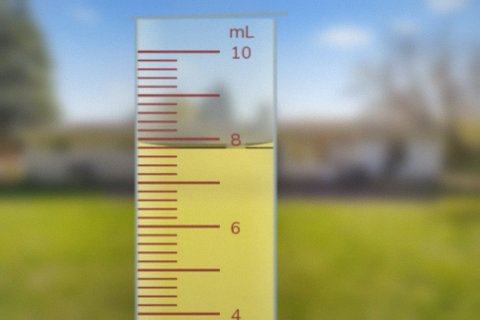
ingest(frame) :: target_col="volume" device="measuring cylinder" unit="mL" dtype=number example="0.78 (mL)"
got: 7.8 (mL)
